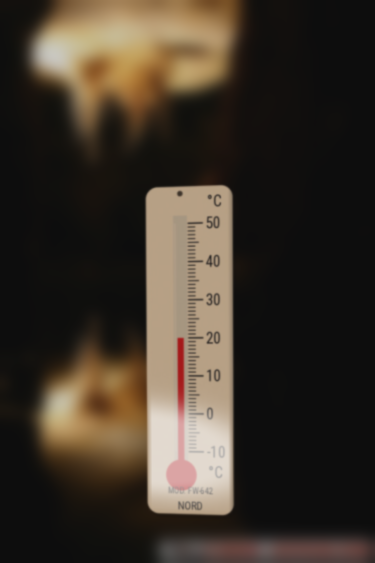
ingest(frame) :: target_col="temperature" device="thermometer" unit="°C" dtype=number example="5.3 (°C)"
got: 20 (°C)
